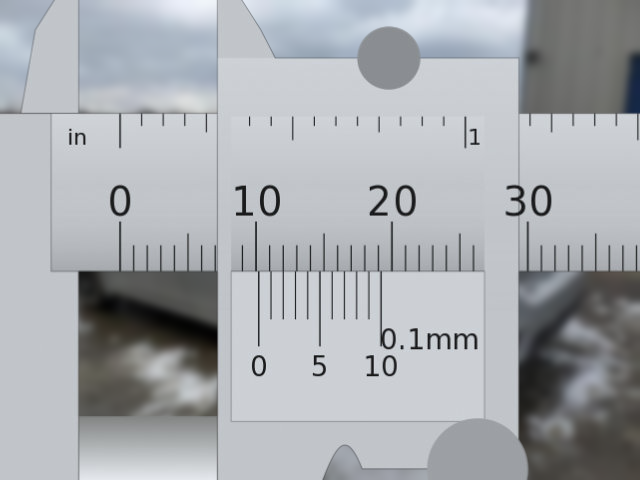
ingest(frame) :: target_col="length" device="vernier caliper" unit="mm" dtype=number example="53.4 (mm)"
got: 10.2 (mm)
